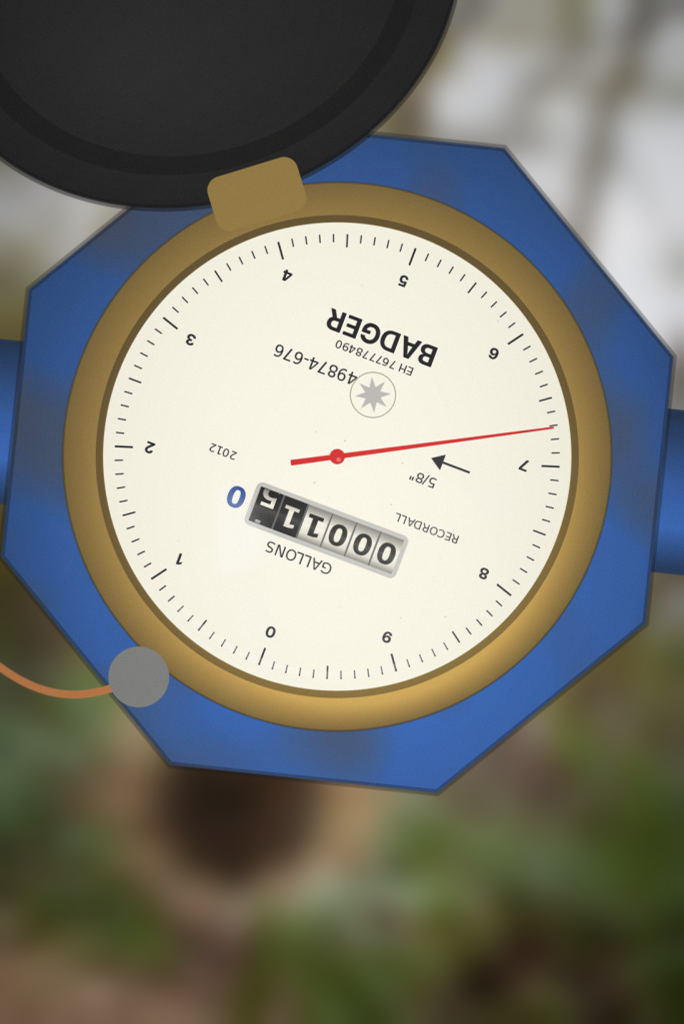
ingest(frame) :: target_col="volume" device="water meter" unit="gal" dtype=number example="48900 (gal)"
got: 1146.7 (gal)
